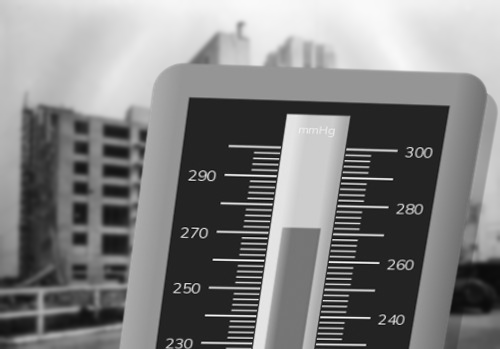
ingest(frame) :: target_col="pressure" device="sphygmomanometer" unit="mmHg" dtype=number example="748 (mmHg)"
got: 272 (mmHg)
